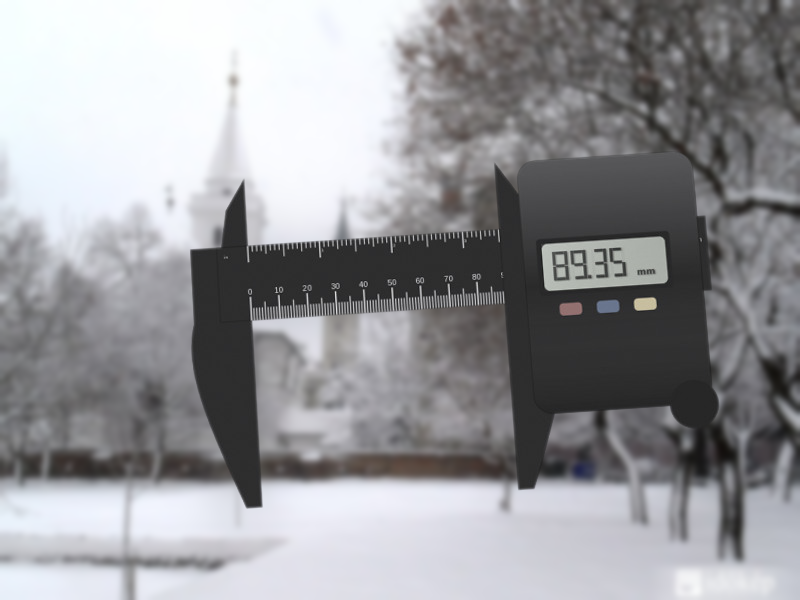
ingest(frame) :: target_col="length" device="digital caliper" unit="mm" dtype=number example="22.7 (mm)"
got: 89.35 (mm)
